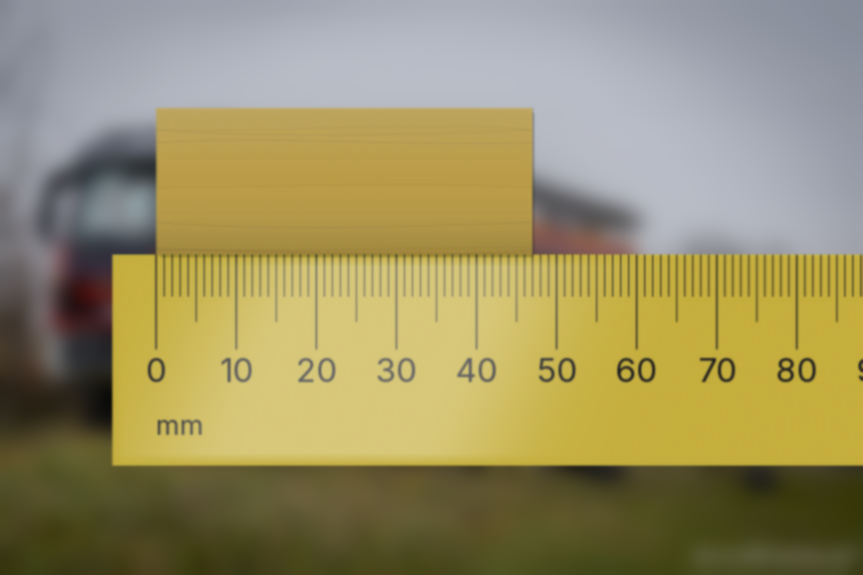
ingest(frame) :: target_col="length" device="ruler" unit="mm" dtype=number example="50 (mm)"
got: 47 (mm)
